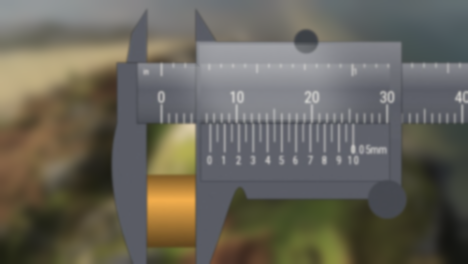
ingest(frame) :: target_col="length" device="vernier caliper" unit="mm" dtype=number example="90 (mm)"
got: 6.5 (mm)
